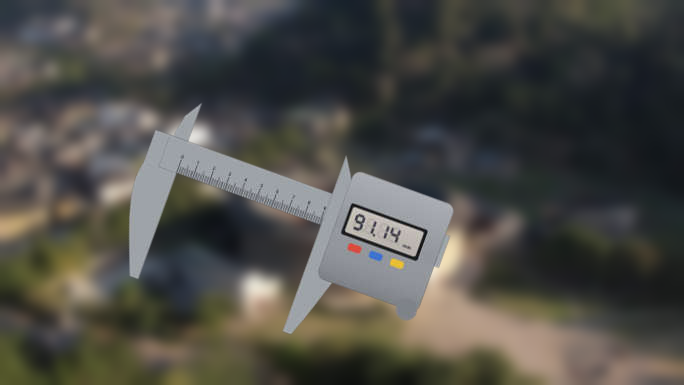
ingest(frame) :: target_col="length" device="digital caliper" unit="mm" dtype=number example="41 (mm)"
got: 91.14 (mm)
